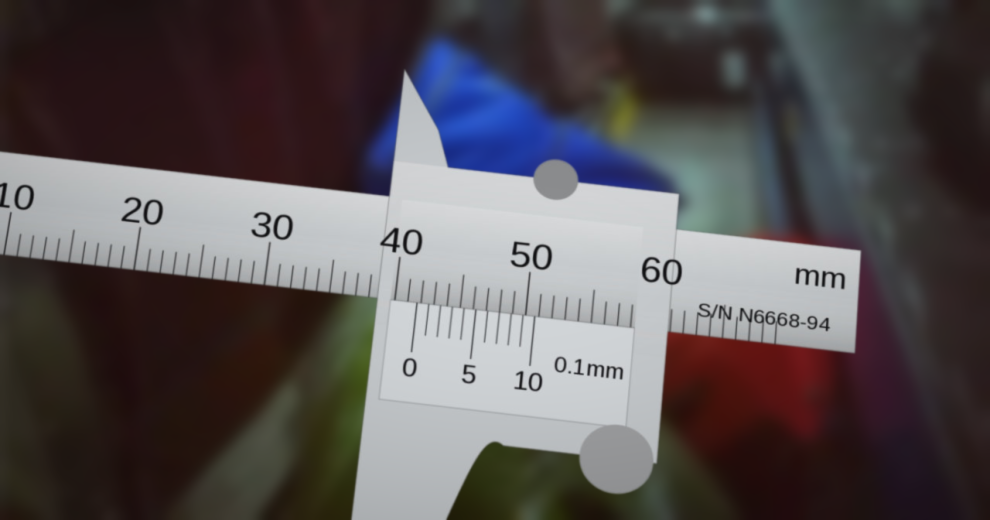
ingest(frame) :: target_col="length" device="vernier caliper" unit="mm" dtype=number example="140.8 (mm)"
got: 41.7 (mm)
